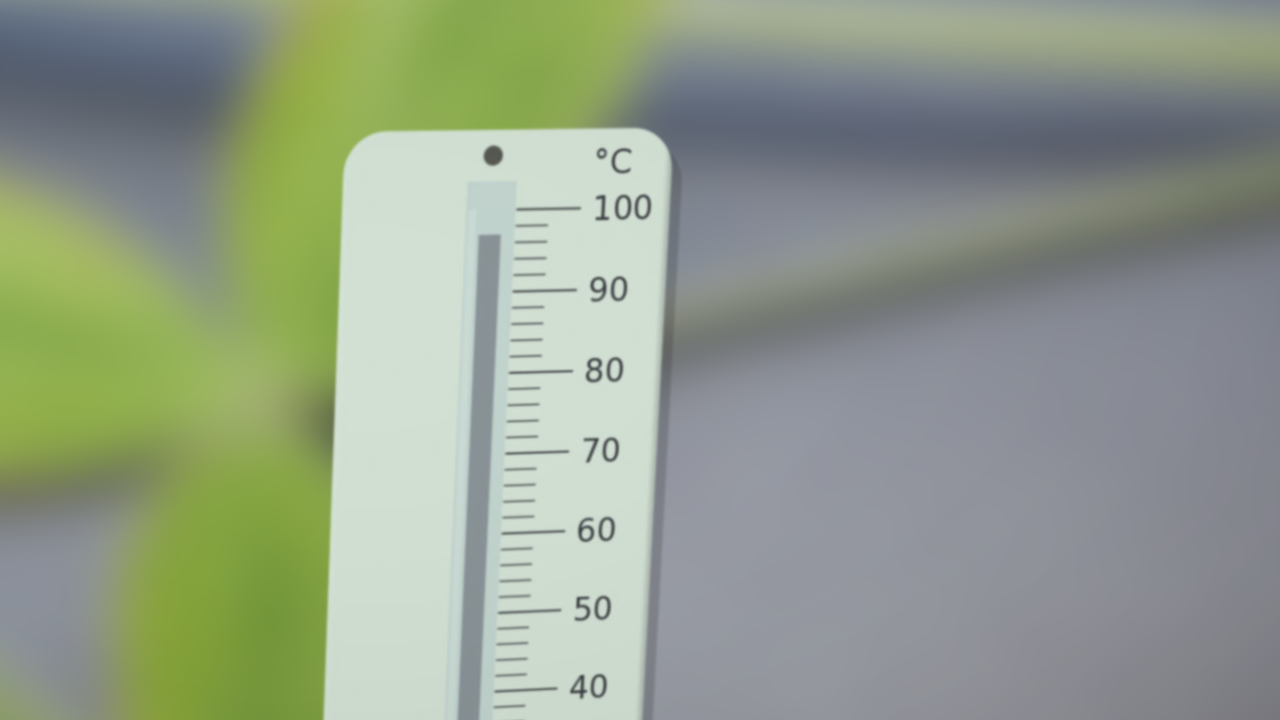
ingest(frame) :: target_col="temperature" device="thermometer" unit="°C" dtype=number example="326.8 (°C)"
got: 97 (°C)
